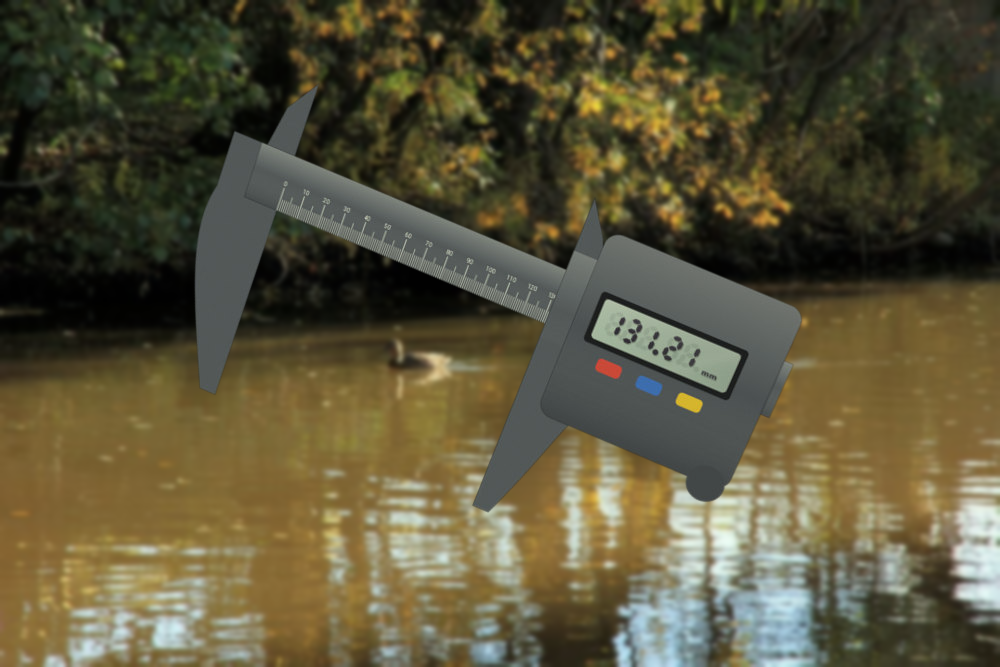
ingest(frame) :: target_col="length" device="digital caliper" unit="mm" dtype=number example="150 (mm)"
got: 131.21 (mm)
